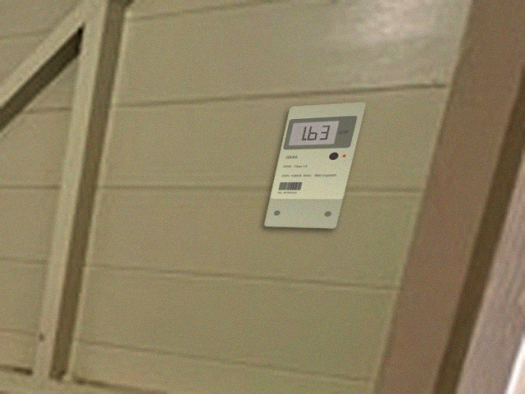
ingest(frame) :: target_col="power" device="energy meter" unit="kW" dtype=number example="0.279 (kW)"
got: 1.63 (kW)
